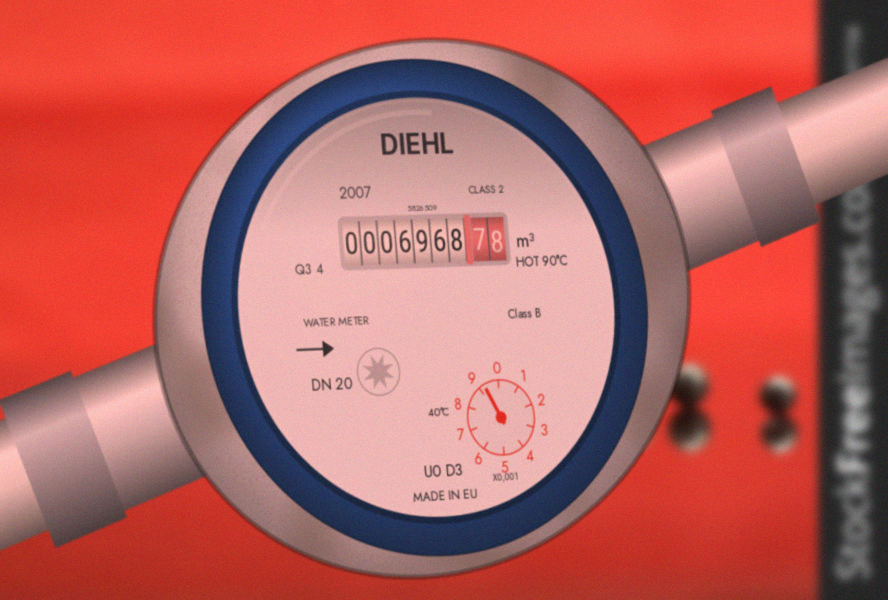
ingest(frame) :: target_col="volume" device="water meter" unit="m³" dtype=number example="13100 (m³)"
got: 6968.779 (m³)
